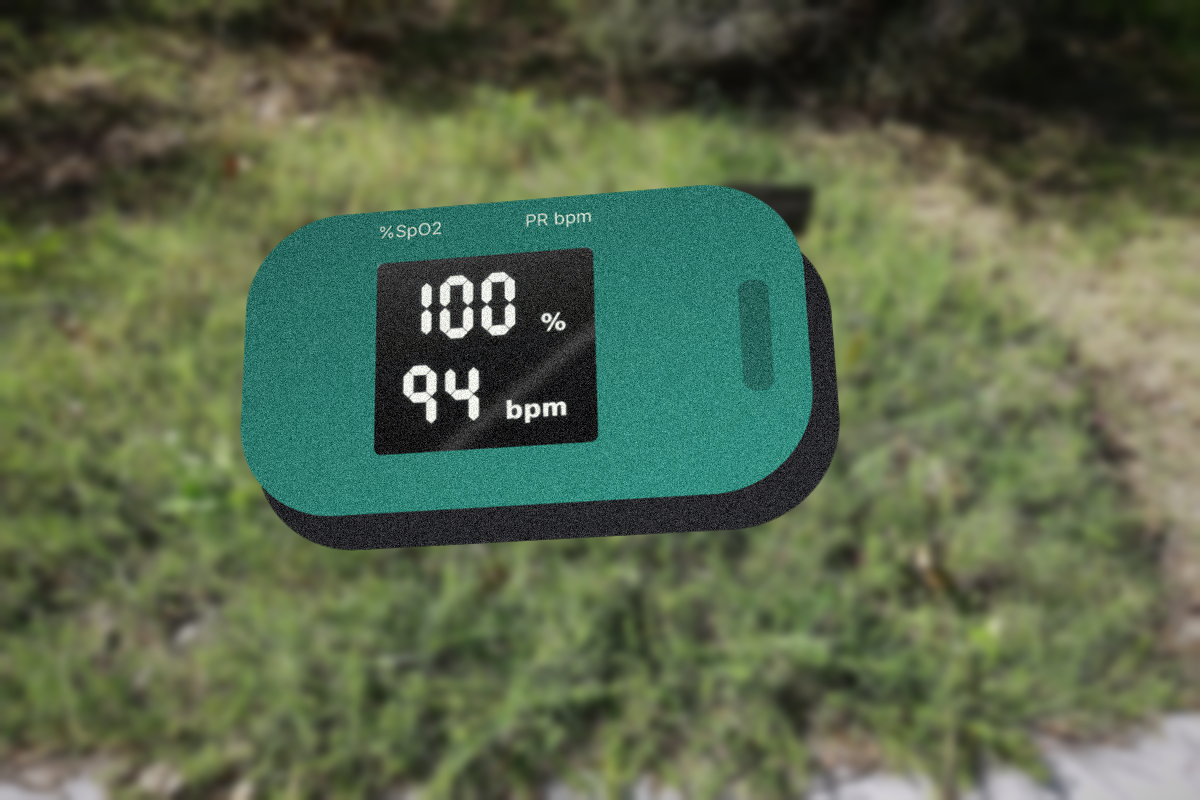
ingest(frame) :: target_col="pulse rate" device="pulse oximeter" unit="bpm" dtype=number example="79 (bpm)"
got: 94 (bpm)
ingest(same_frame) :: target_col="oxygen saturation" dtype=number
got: 100 (%)
